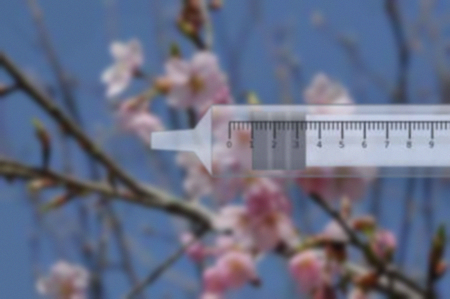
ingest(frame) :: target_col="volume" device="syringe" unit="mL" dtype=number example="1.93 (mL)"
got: 1 (mL)
